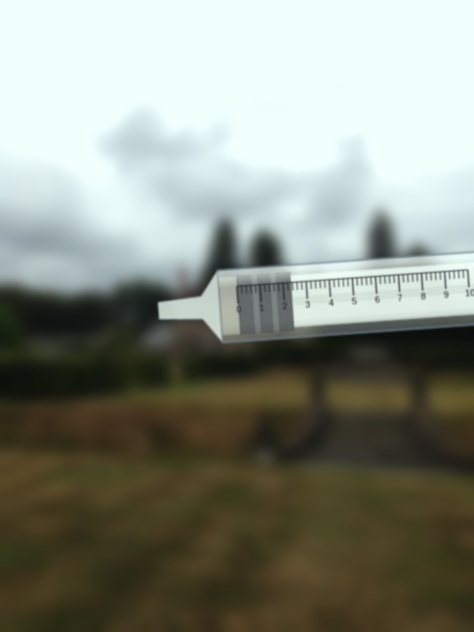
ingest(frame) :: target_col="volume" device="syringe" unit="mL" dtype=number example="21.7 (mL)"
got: 0 (mL)
